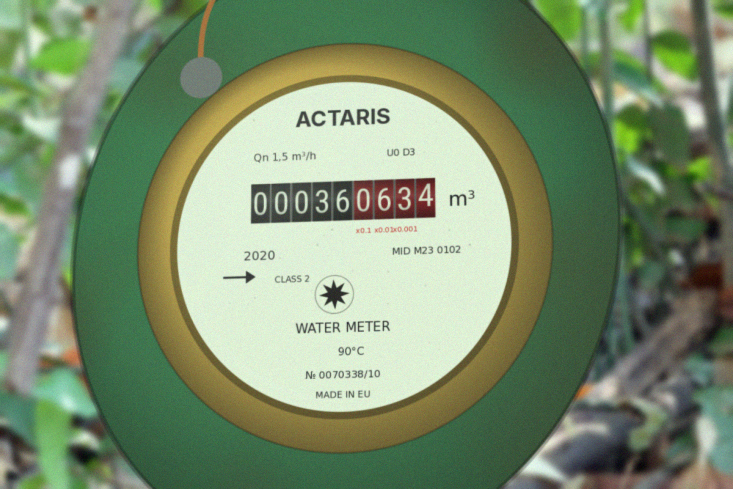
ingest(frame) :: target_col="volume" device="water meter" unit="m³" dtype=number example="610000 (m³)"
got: 36.0634 (m³)
